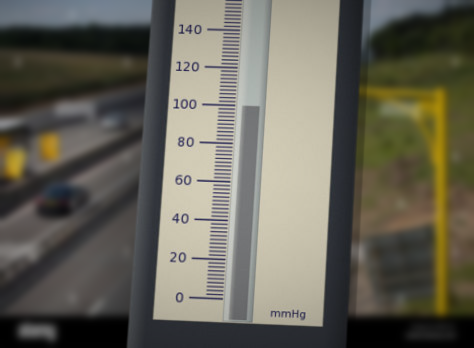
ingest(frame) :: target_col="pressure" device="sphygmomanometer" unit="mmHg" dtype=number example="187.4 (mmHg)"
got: 100 (mmHg)
